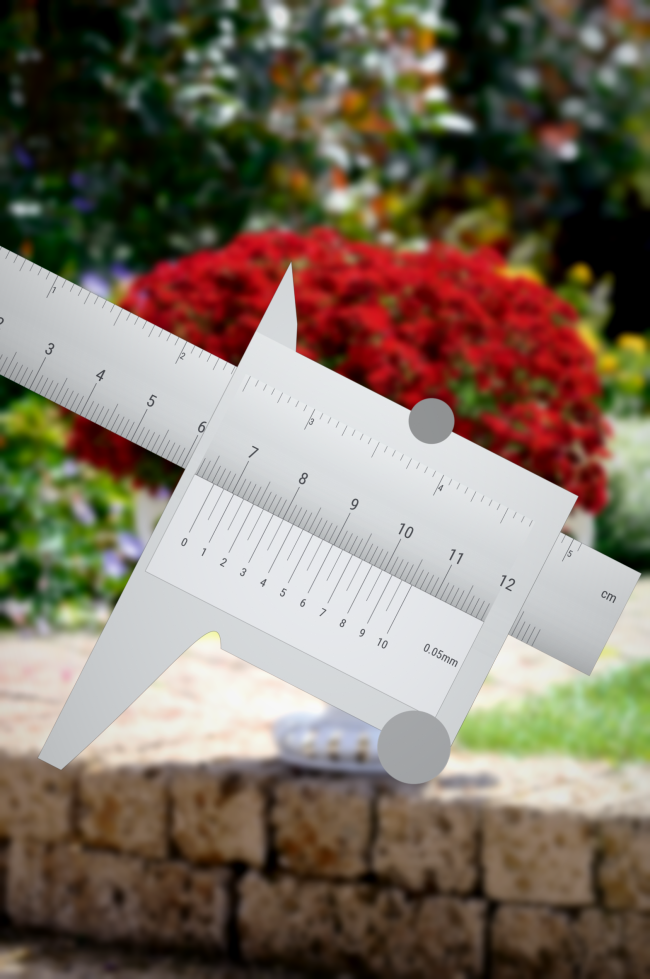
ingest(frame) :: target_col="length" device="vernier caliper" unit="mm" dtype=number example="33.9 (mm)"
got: 66.4 (mm)
